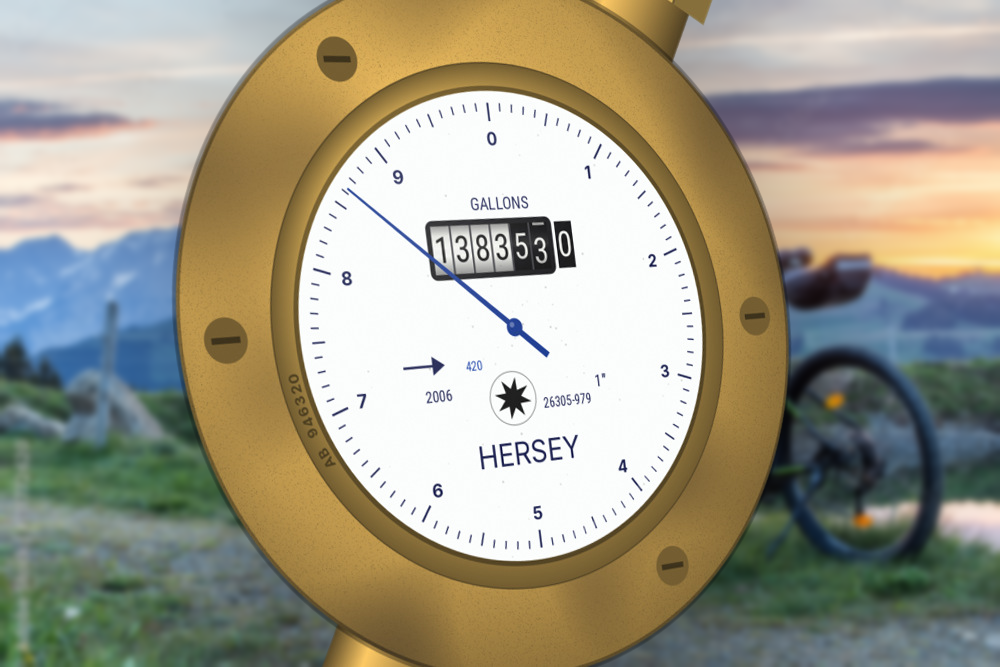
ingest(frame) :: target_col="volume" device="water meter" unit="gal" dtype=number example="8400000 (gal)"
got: 1383528.6 (gal)
